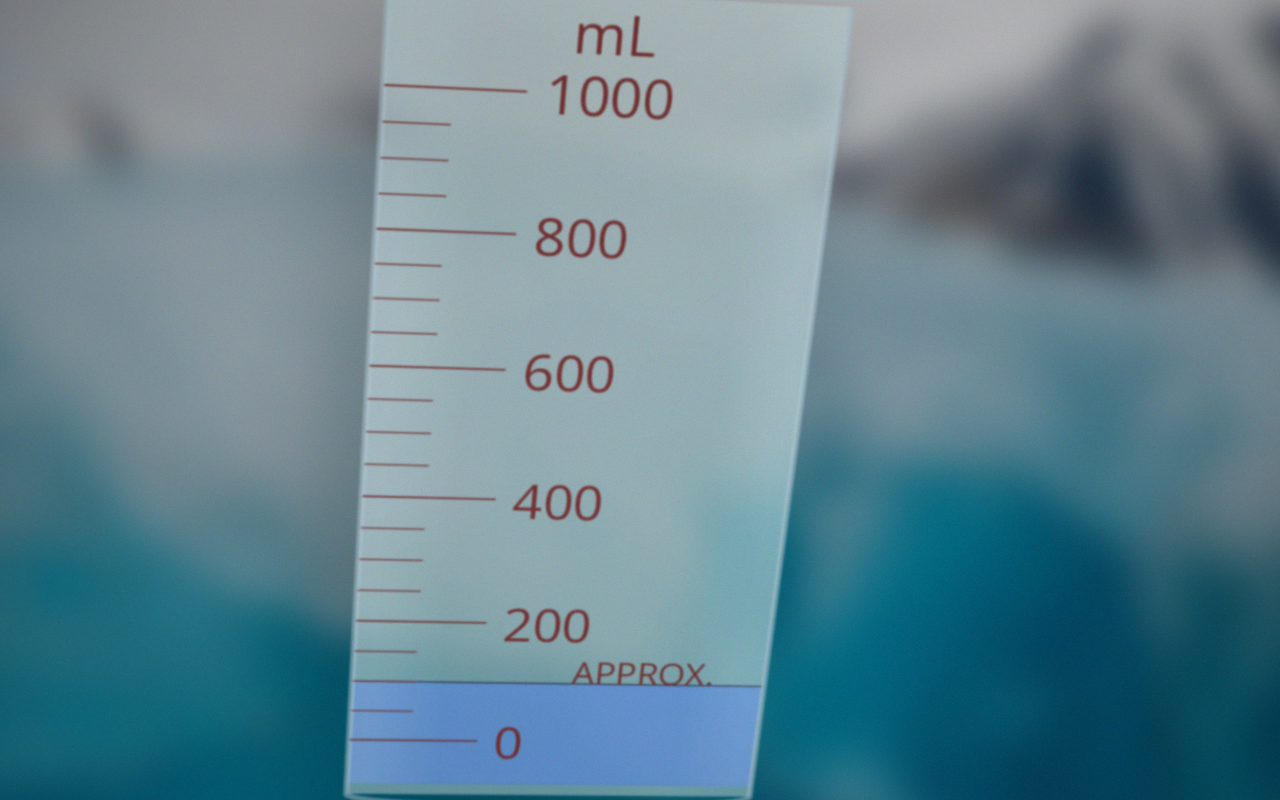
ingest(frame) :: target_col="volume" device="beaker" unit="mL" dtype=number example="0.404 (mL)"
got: 100 (mL)
